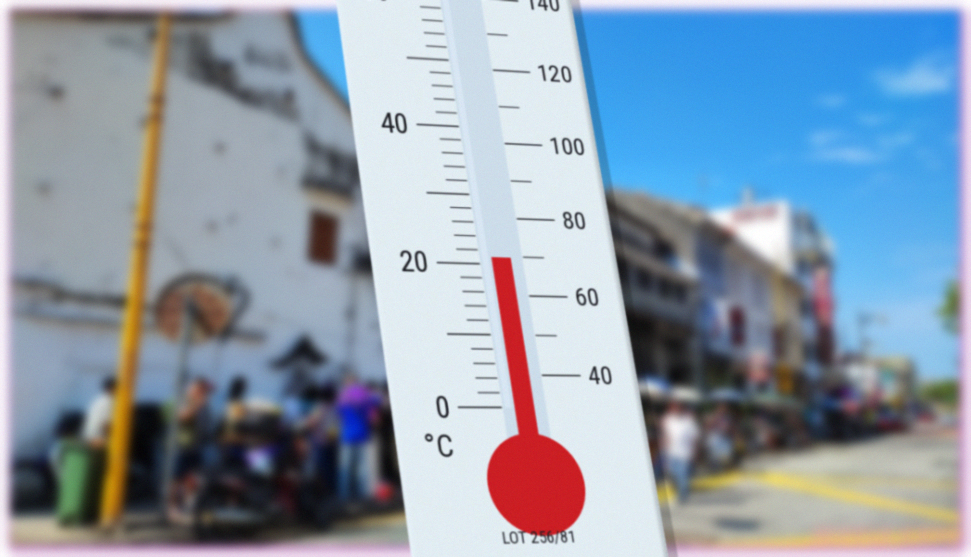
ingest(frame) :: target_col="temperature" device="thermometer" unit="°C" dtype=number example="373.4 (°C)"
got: 21 (°C)
